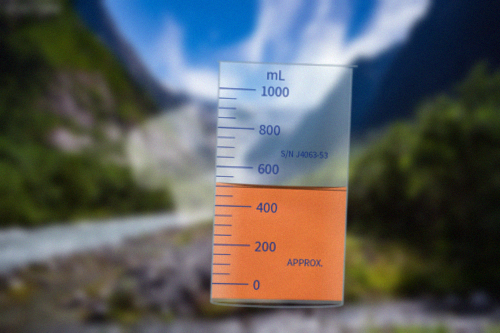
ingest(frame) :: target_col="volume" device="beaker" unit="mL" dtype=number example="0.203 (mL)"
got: 500 (mL)
